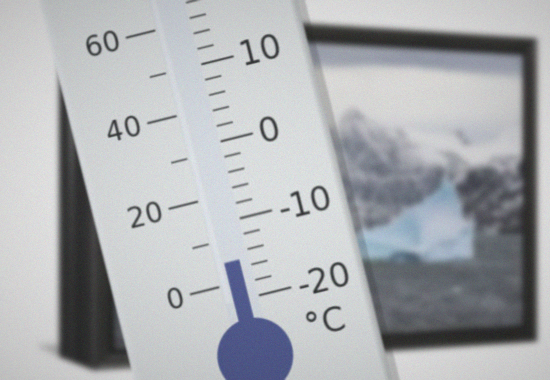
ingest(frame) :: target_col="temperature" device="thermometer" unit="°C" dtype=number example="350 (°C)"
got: -15 (°C)
